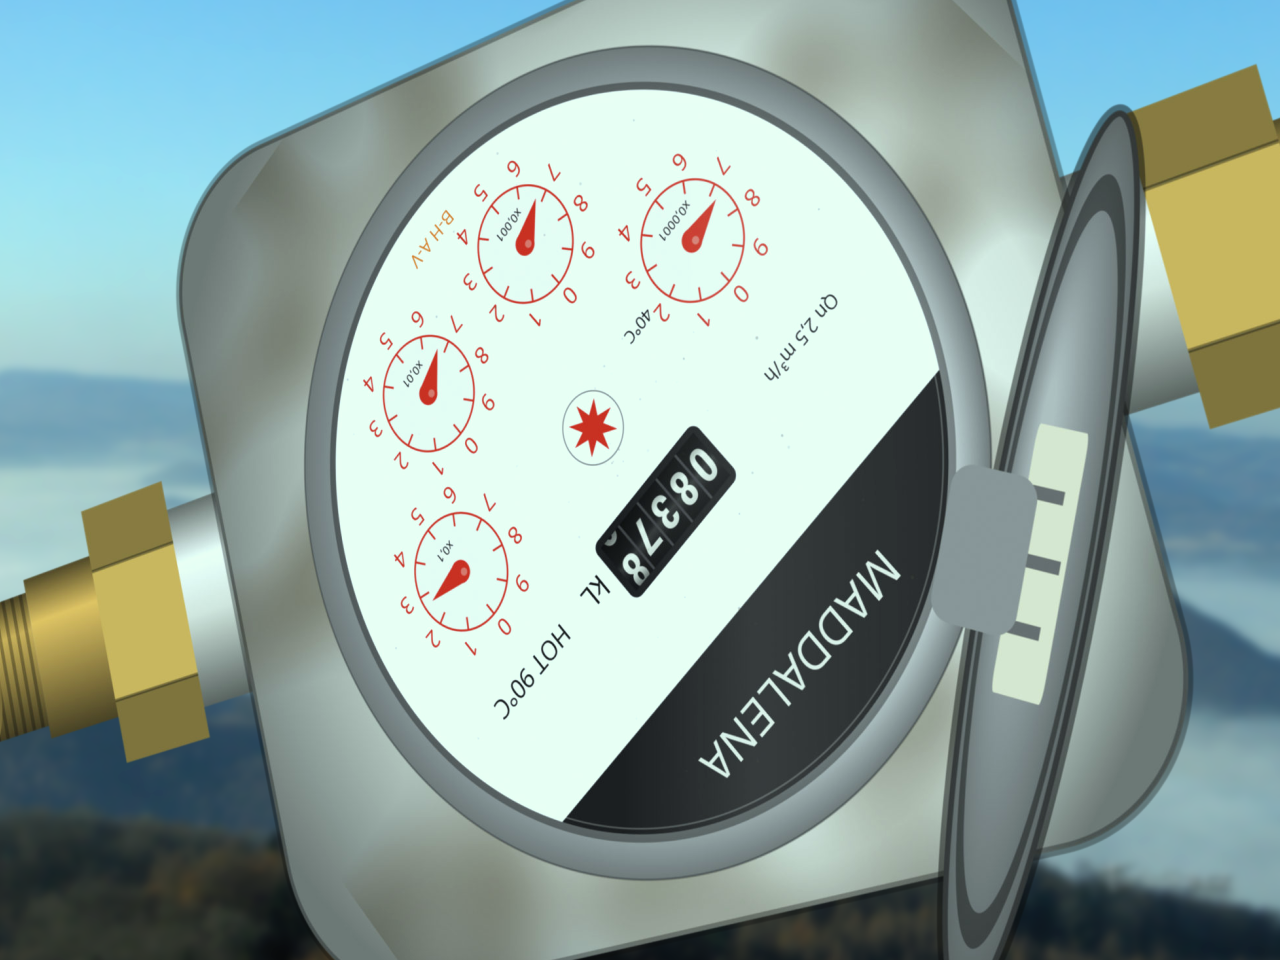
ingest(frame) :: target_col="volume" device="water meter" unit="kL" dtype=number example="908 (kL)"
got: 8378.2667 (kL)
